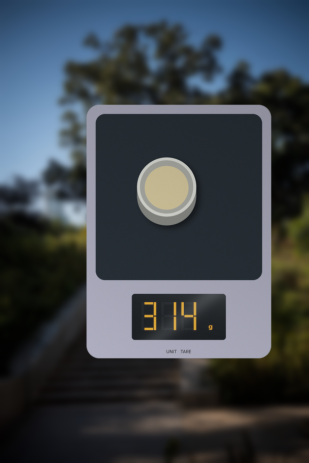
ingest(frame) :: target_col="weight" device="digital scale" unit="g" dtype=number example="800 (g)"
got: 314 (g)
